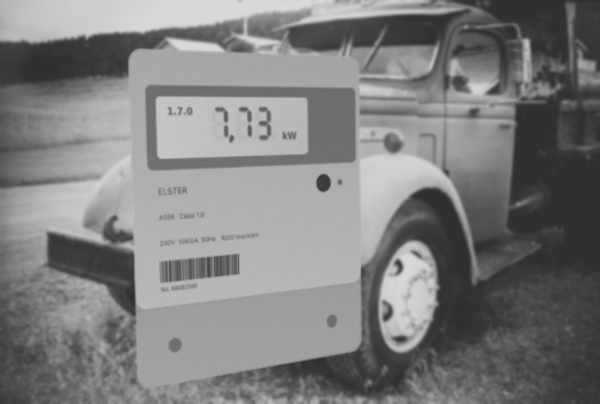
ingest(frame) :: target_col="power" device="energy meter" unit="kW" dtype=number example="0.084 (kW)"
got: 7.73 (kW)
